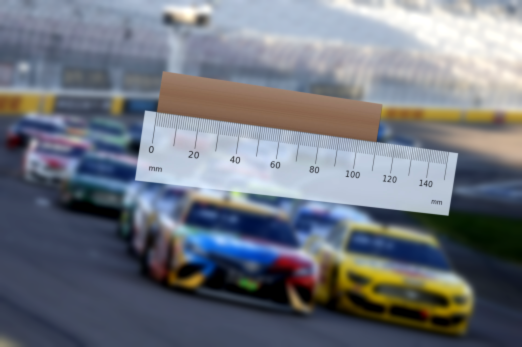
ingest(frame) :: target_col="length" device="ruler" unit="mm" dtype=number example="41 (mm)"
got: 110 (mm)
